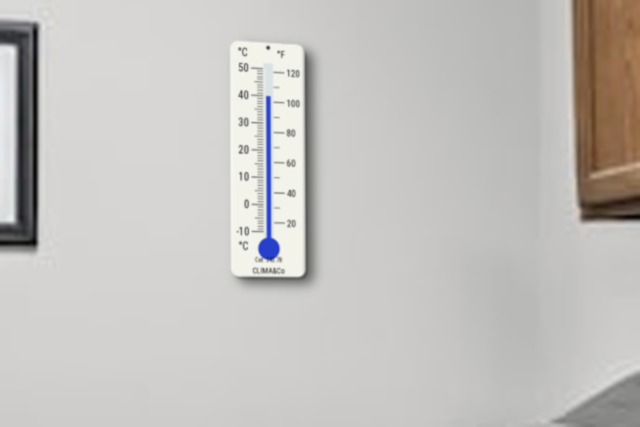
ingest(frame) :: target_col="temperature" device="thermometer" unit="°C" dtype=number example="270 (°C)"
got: 40 (°C)
